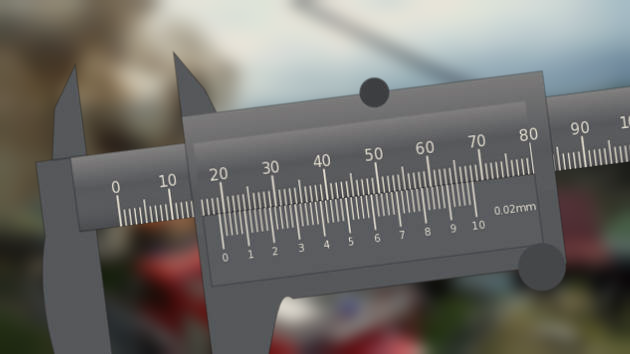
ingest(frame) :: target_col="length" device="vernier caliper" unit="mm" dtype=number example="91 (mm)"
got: 19.0 (mm)
